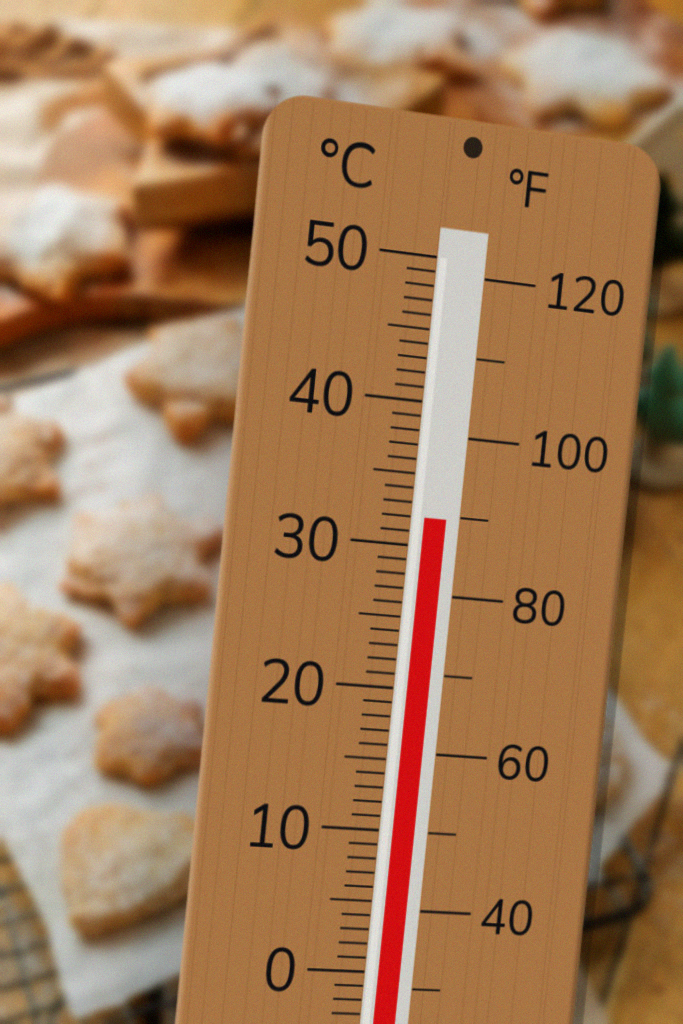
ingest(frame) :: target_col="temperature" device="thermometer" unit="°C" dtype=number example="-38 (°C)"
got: 32 (°C)
